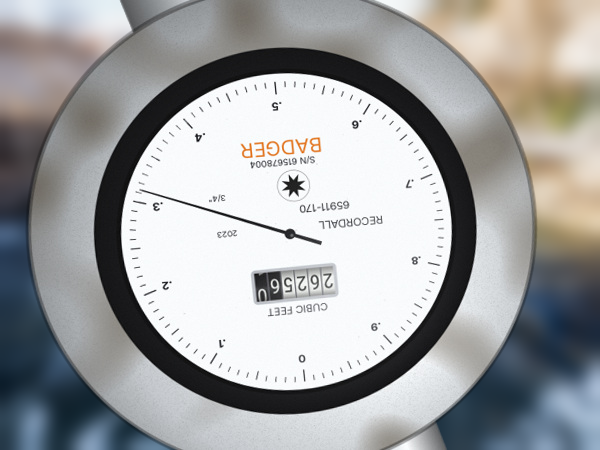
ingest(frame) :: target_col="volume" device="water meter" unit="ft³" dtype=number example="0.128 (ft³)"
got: 262560.31 (ft³)
